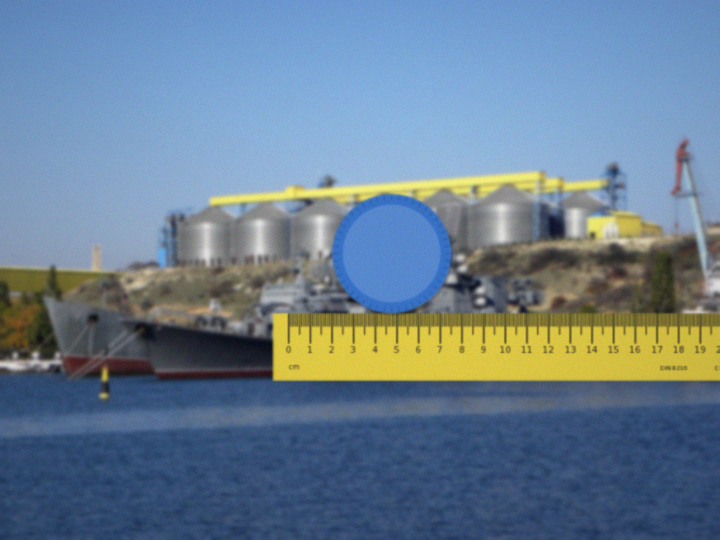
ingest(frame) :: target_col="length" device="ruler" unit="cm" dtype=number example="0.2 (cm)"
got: 5.5 (cm)
